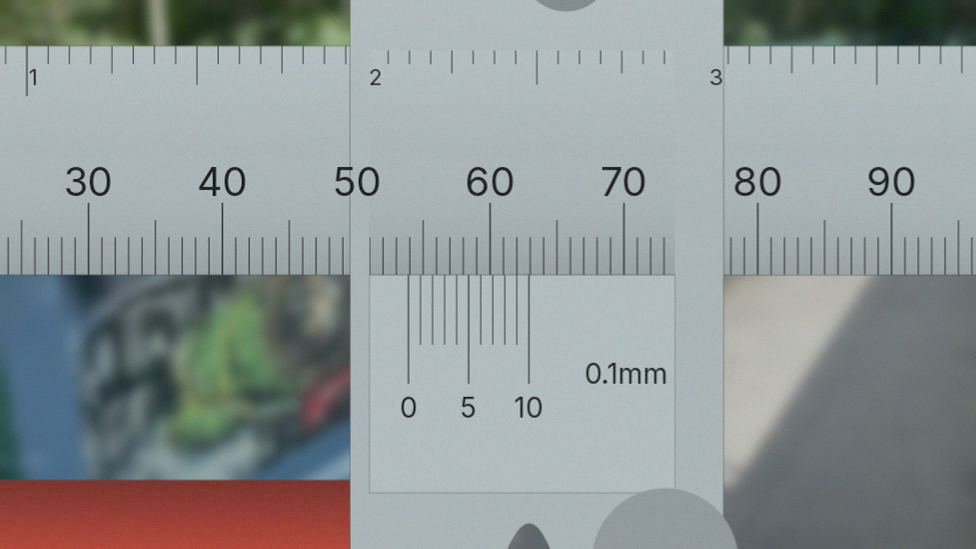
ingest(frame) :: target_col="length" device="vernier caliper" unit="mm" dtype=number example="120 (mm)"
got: 53.9 (mm)
